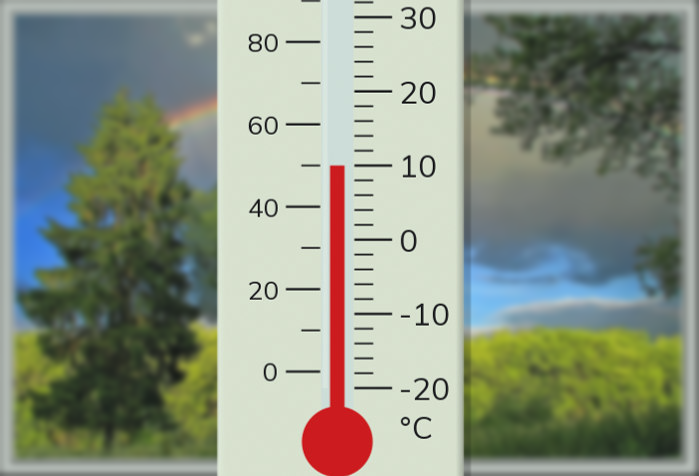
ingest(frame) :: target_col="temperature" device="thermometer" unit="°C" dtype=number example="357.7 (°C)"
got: 10 (°C)
